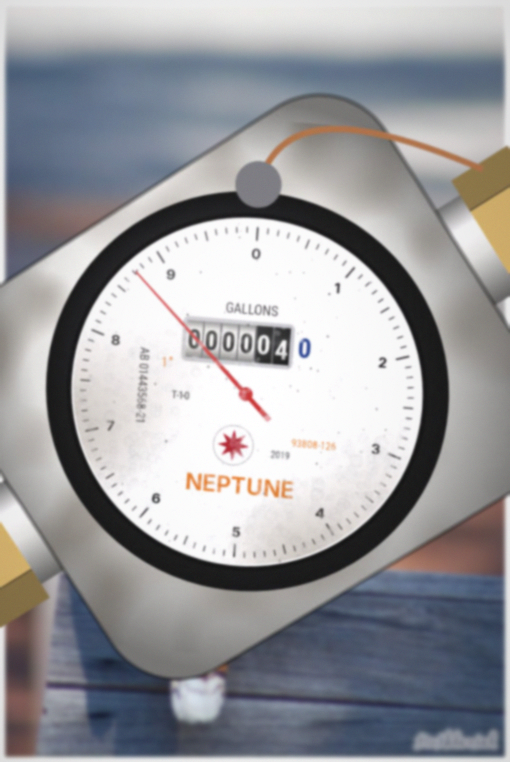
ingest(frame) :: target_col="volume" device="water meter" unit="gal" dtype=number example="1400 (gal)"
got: 38.7 (gal)
